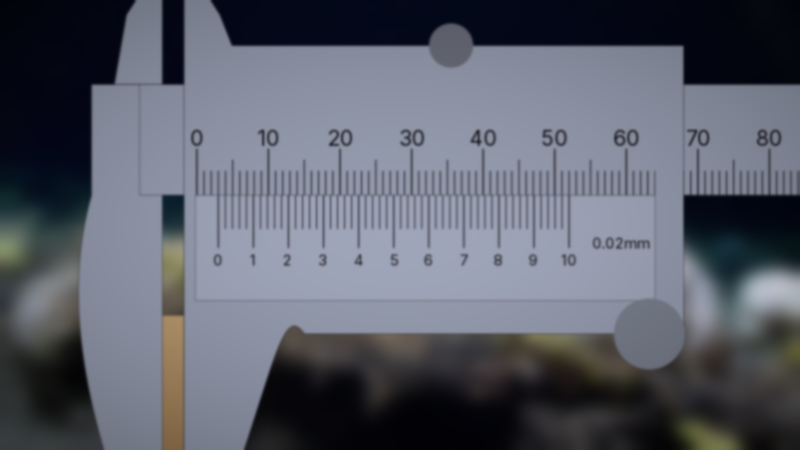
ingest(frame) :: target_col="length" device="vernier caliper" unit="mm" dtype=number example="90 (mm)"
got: 3.0 (mm)
